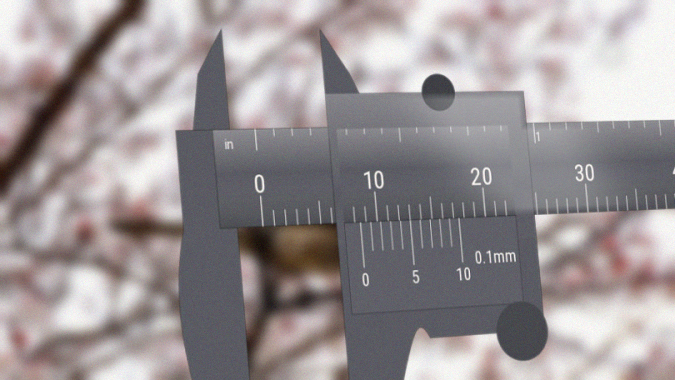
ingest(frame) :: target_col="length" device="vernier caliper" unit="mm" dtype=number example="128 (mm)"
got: 8.5 (mm)
